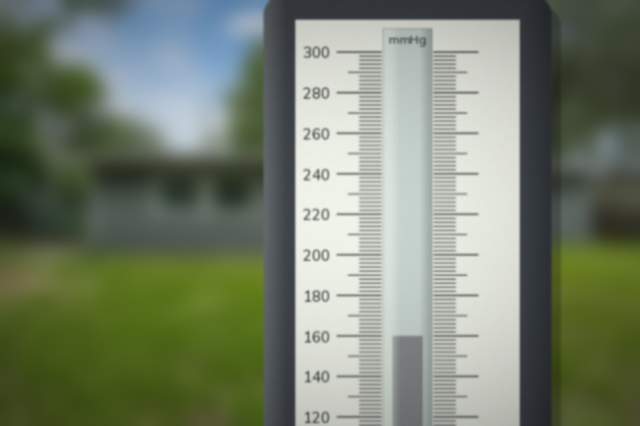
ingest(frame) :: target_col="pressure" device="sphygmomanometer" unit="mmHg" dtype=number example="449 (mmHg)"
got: 160 (mmHg)
